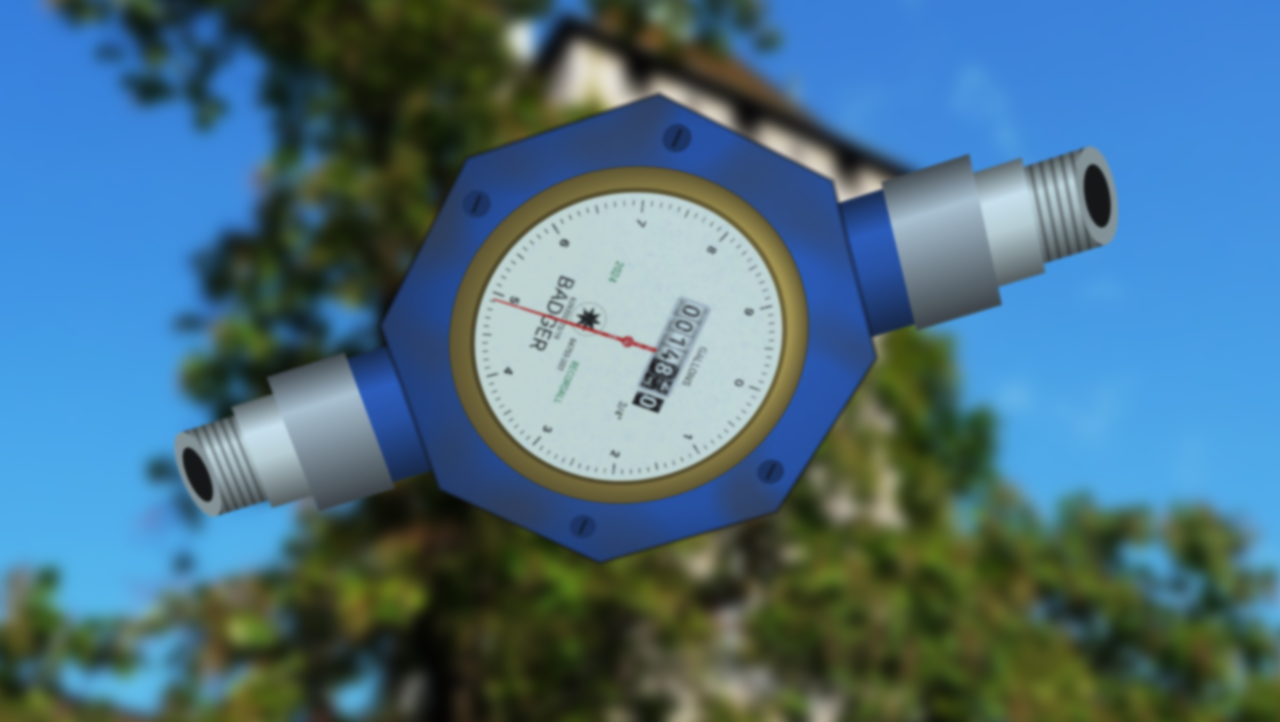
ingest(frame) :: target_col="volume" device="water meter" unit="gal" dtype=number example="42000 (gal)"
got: 14824.9 (gal)
